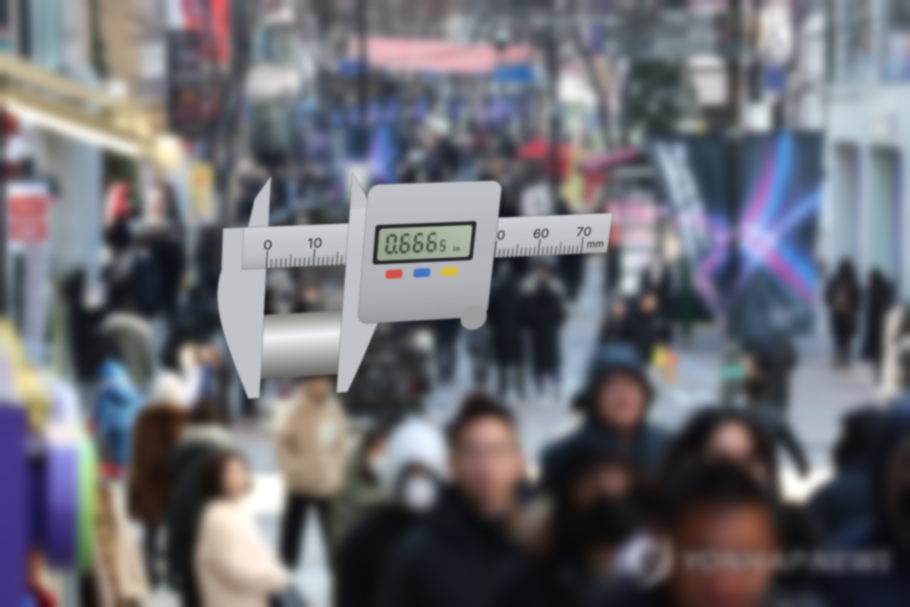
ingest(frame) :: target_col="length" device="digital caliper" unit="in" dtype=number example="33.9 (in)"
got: 0.6665 (in)
